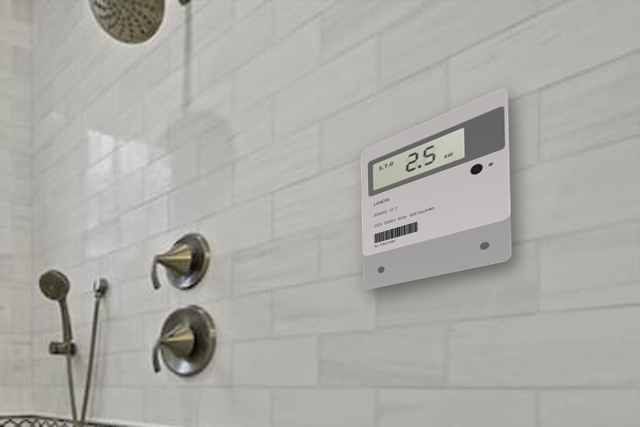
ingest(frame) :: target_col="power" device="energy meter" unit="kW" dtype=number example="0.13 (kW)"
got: 2.5 (kW)
